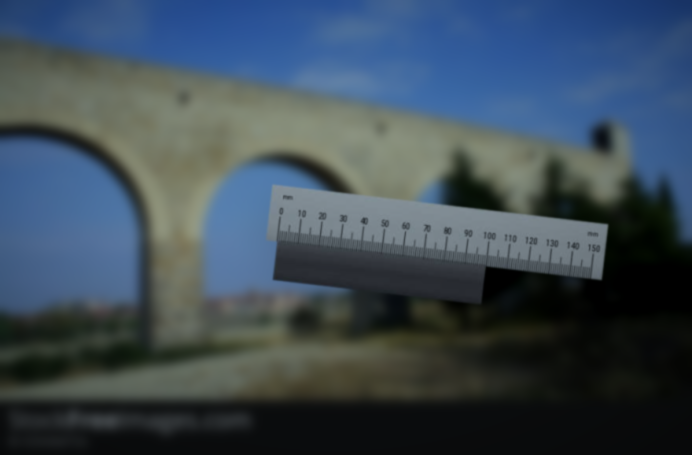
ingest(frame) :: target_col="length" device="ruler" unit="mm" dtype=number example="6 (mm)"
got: 100 (mm)
